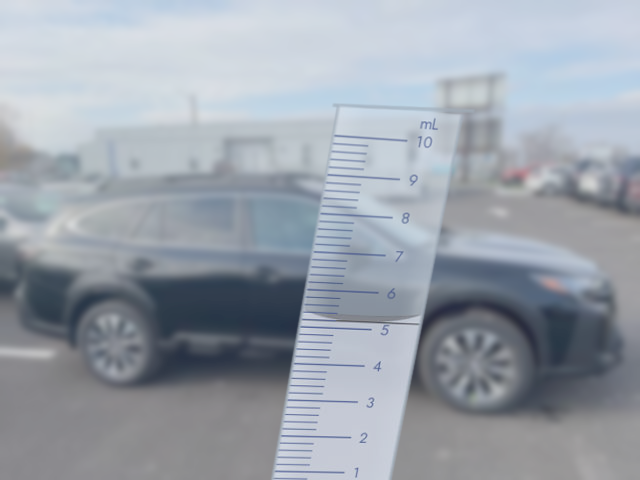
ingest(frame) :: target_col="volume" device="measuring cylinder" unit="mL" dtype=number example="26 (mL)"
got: 5.2 (mL)
